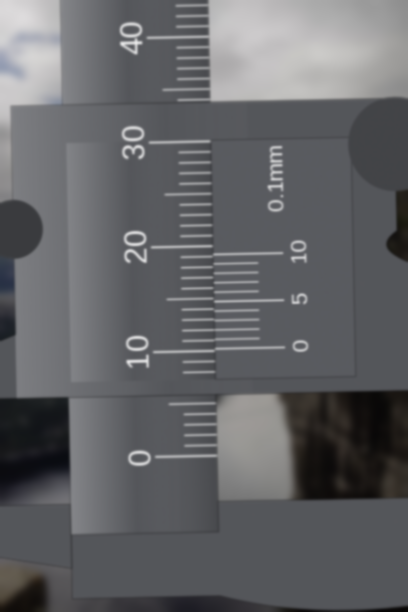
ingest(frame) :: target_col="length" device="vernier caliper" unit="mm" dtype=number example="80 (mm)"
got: 10.2 (mm)
